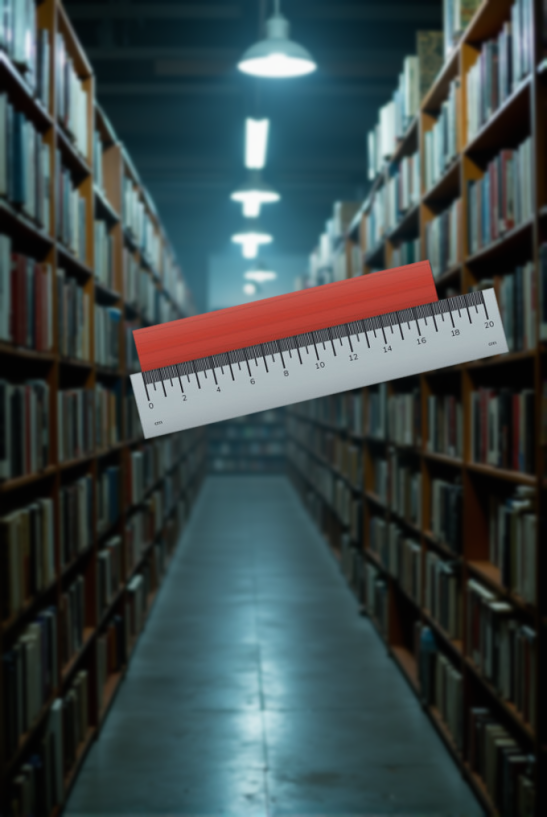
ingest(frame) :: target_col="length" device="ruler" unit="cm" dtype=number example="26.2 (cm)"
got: 17.5 (cm)
